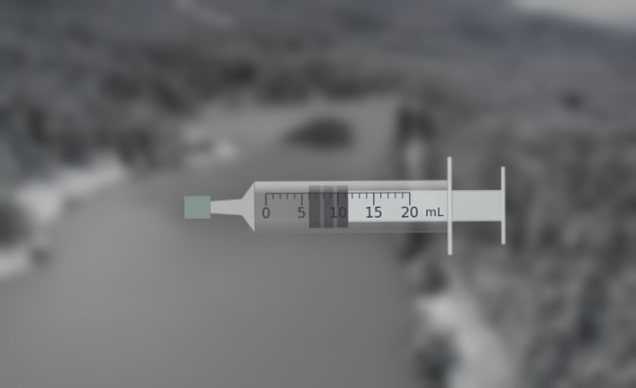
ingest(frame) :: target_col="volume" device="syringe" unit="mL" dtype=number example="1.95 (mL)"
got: 6 (mL)
